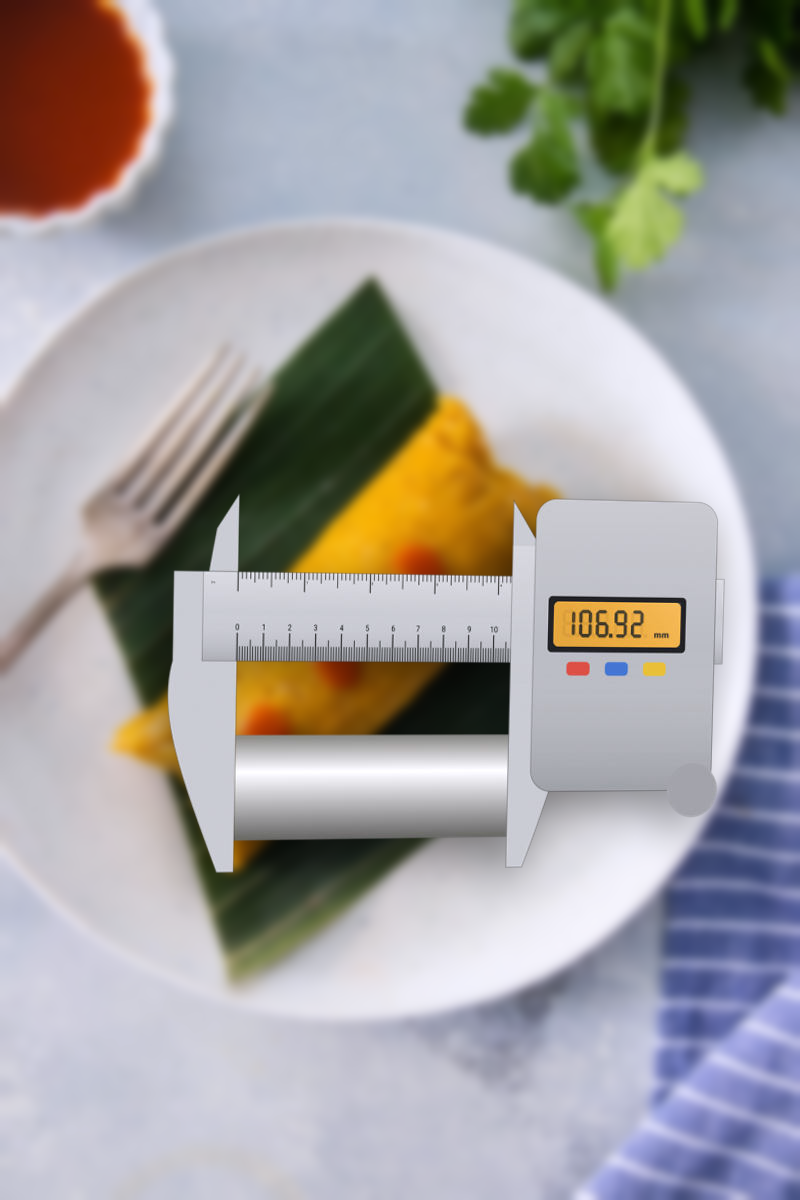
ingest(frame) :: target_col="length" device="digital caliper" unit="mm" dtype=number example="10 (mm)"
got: 106.92 (mm)
